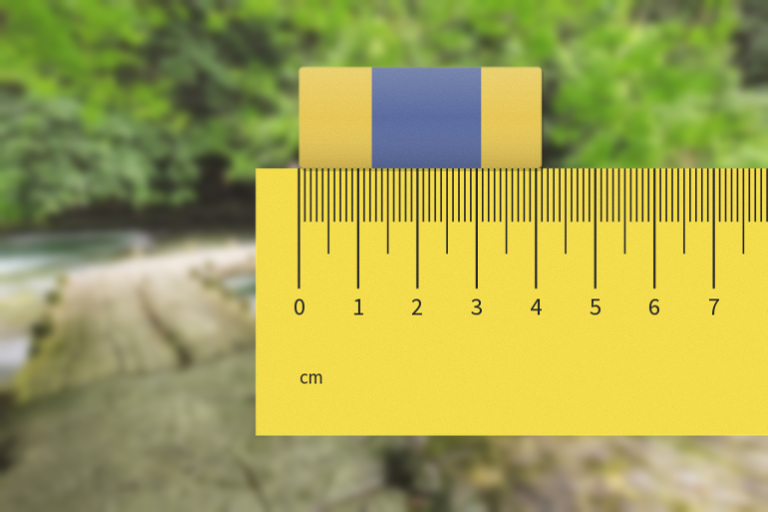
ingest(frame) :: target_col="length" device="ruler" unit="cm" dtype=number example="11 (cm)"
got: 4.1 (cm)
